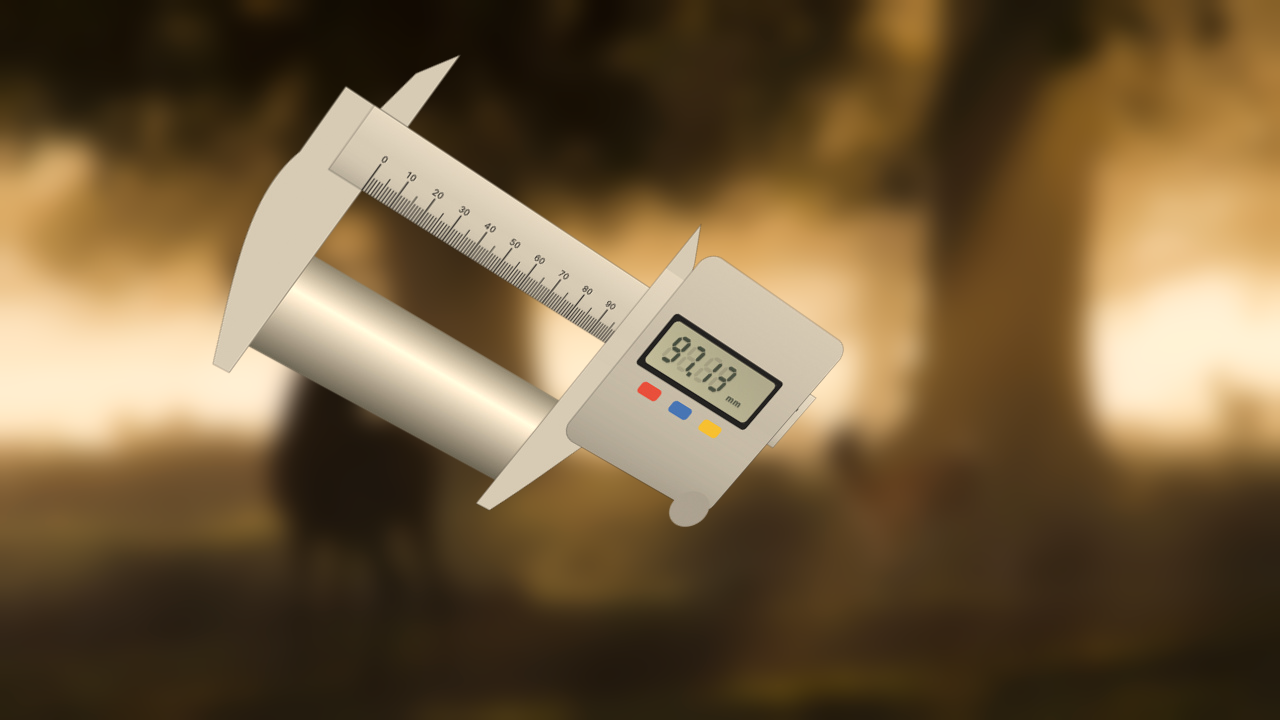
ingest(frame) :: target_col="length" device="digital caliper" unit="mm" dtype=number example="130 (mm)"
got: 97.13 (mm)
